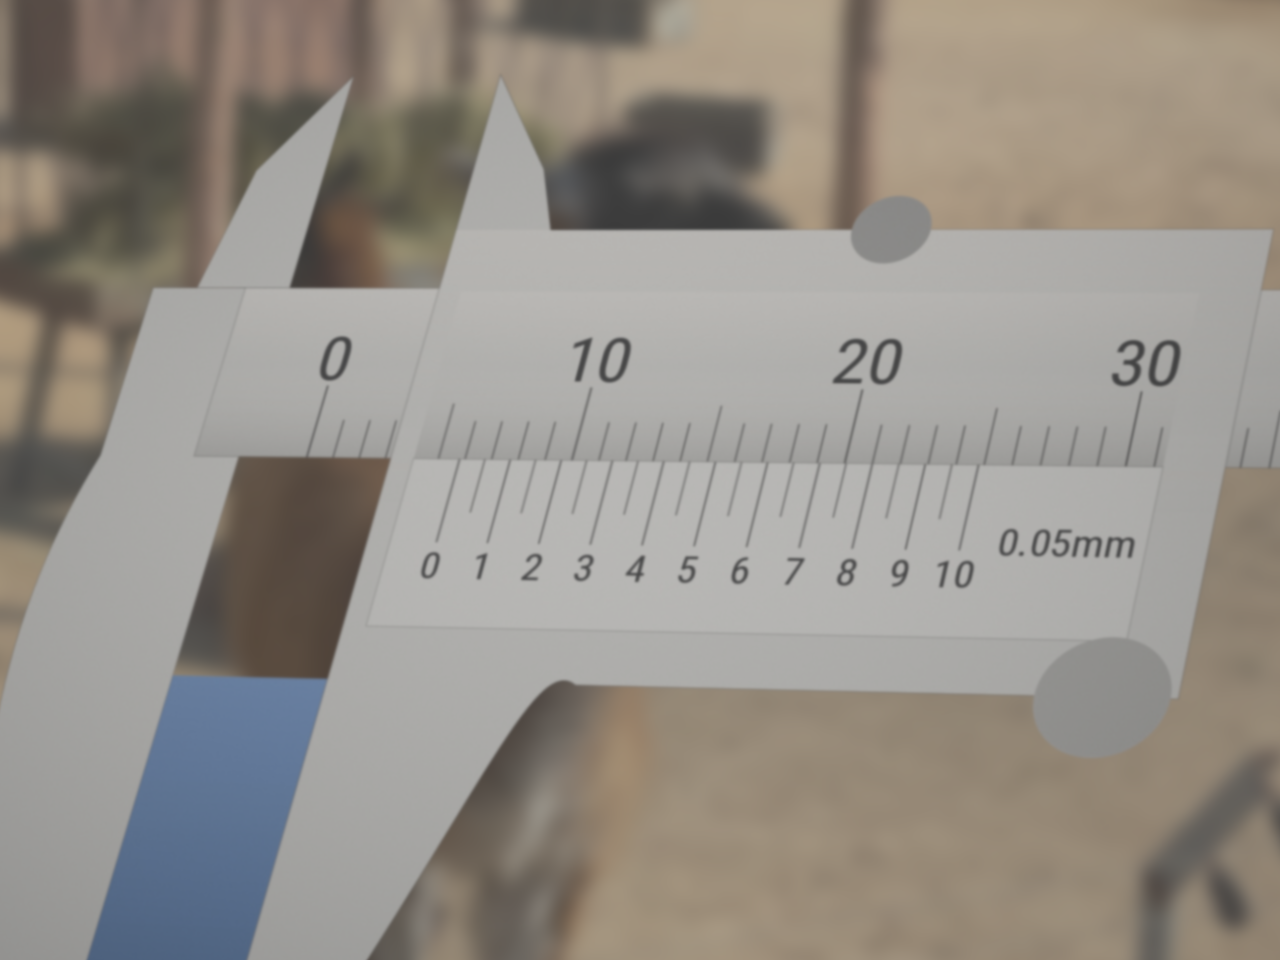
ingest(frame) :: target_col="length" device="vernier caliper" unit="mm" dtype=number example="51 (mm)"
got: 5.8 (mm)
